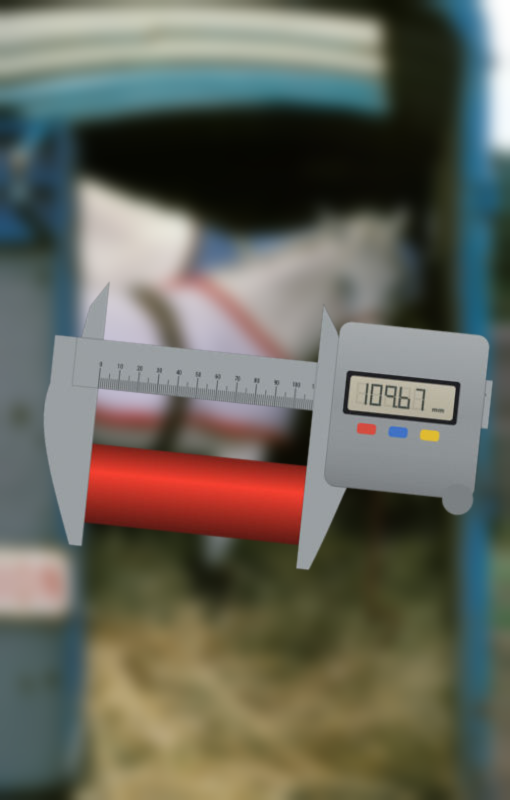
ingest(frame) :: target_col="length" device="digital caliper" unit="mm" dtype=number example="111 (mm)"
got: 109.67 (mm)
